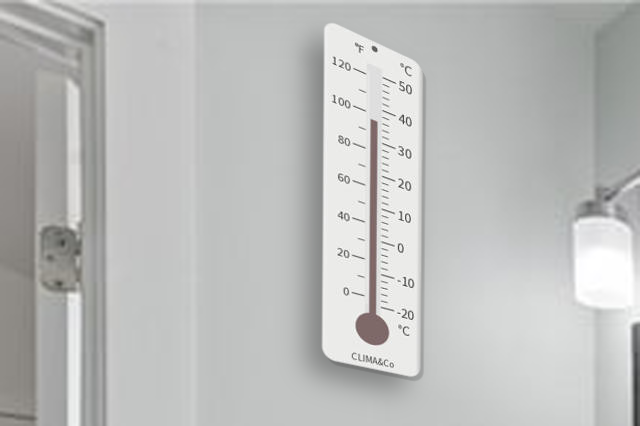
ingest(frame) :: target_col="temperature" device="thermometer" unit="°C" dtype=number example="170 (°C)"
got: 36 (°C)
